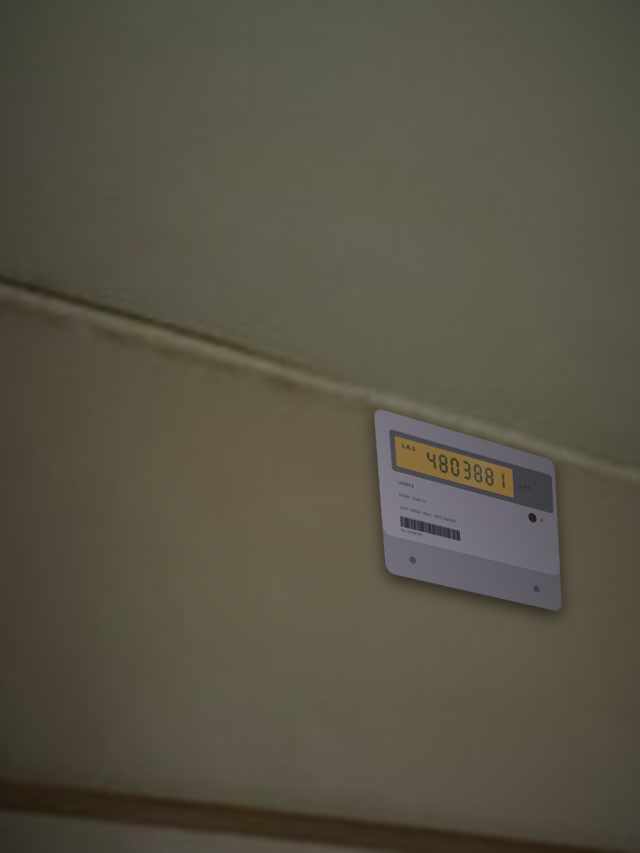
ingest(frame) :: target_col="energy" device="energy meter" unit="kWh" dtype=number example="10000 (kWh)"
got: 4803881 (kWh)
